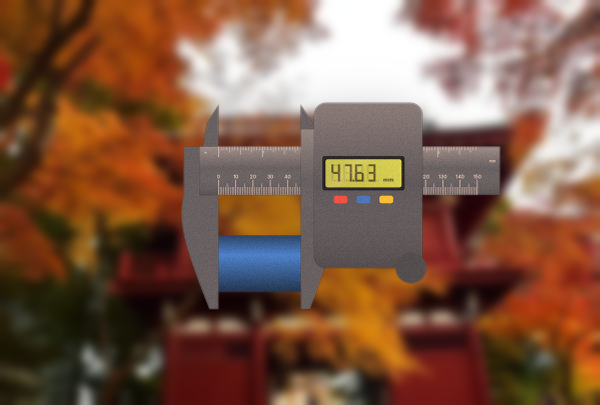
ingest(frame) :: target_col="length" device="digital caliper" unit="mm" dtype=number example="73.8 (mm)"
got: 47.63 (mm)
